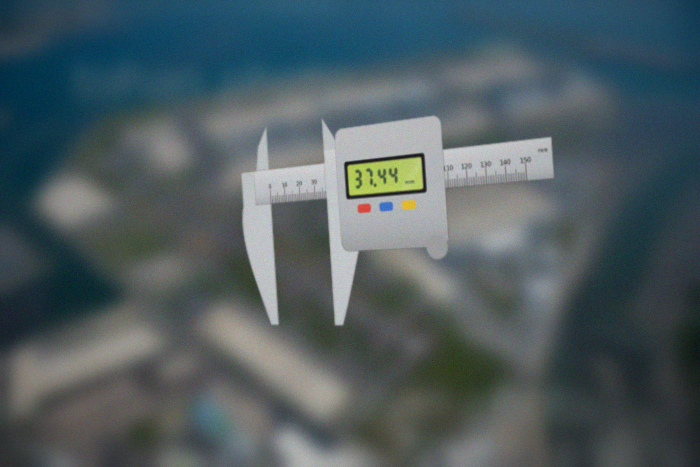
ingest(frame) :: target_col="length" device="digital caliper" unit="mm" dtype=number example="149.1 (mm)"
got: 37.44 (mm)
